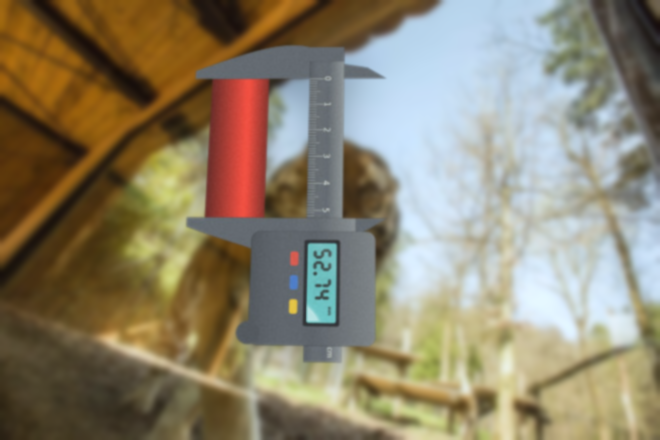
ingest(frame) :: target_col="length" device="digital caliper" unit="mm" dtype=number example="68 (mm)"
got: 52.74 (mm)
